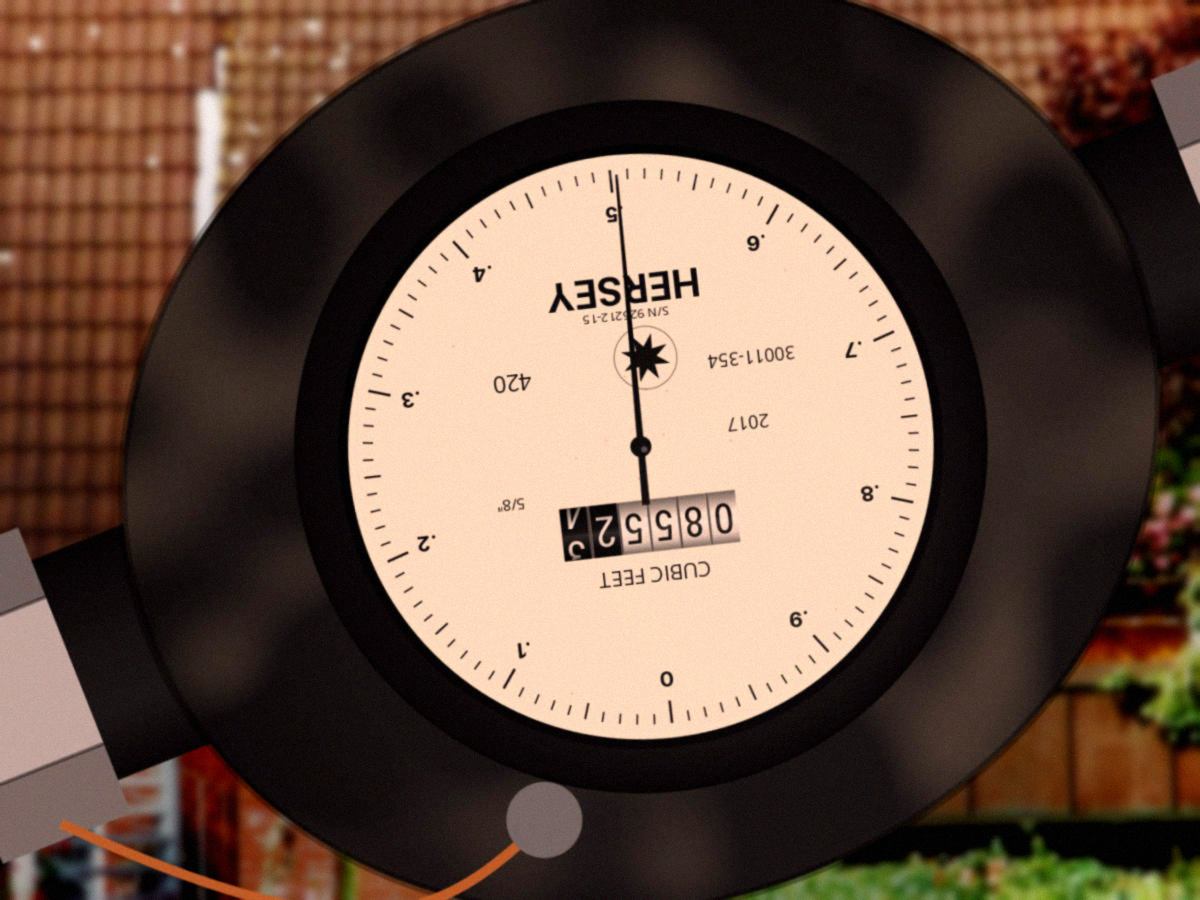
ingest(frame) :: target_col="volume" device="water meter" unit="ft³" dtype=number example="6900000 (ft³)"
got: 85523.50 (ft³)
